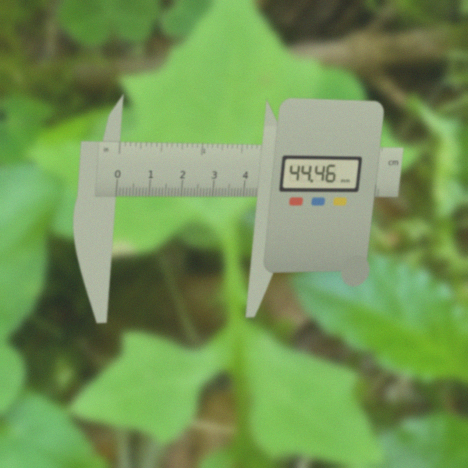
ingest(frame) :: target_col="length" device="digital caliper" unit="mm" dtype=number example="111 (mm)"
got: 44.46 (mm)
